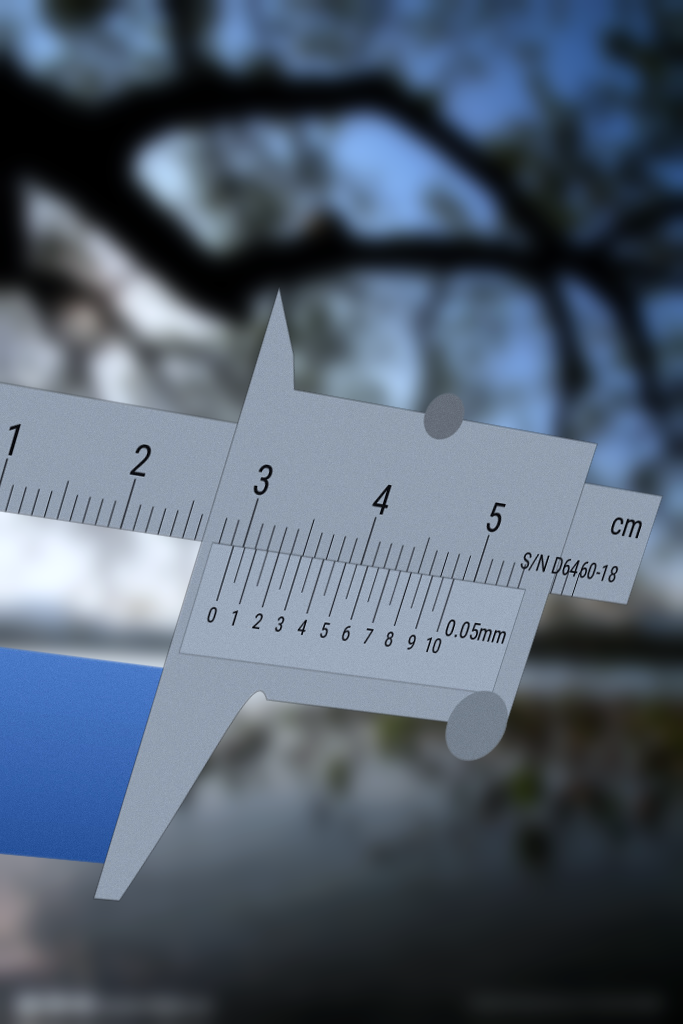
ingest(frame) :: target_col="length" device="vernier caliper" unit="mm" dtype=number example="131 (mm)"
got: 29.2 (mm)
